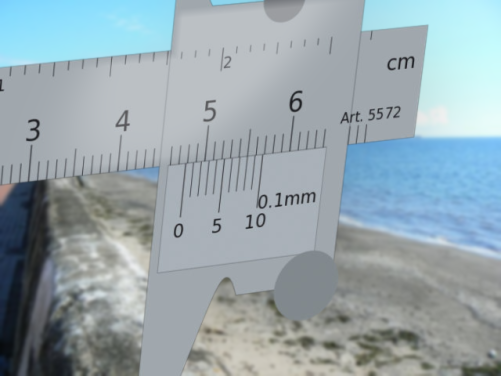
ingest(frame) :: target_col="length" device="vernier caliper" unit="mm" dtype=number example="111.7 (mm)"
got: 47.8 (mm)
